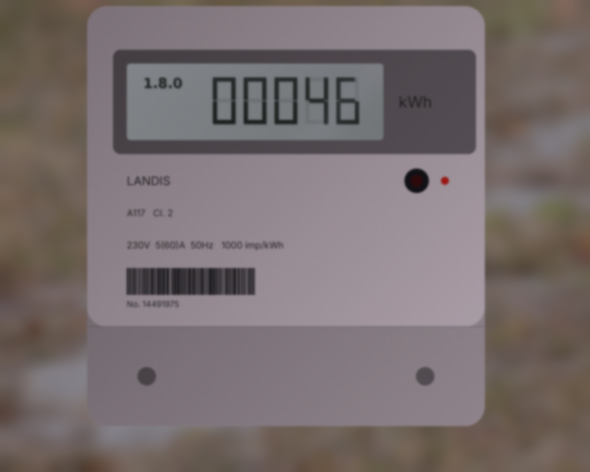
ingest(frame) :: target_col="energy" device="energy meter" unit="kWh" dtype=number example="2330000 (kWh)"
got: 46 (kWh)
